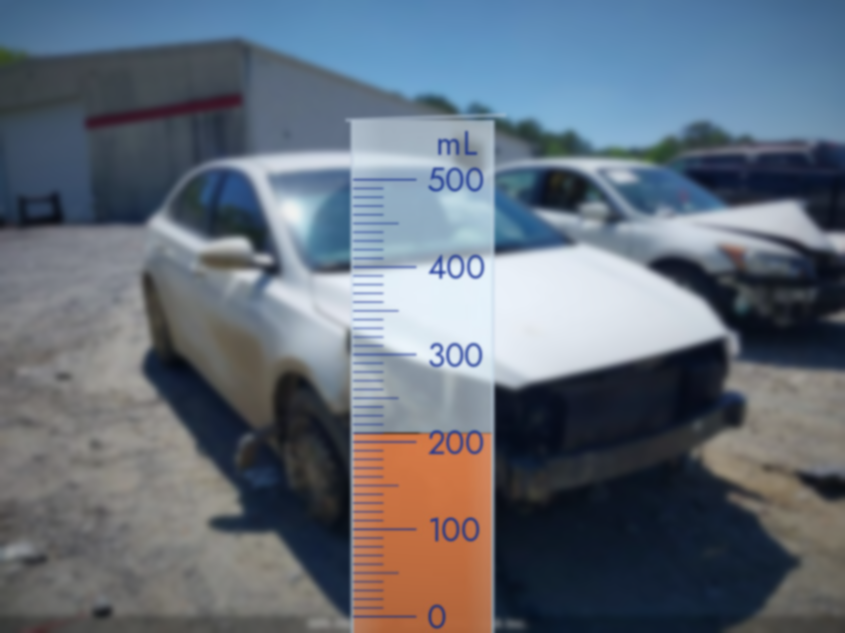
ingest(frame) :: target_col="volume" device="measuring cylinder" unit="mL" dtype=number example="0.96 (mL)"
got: 210 (mL)
